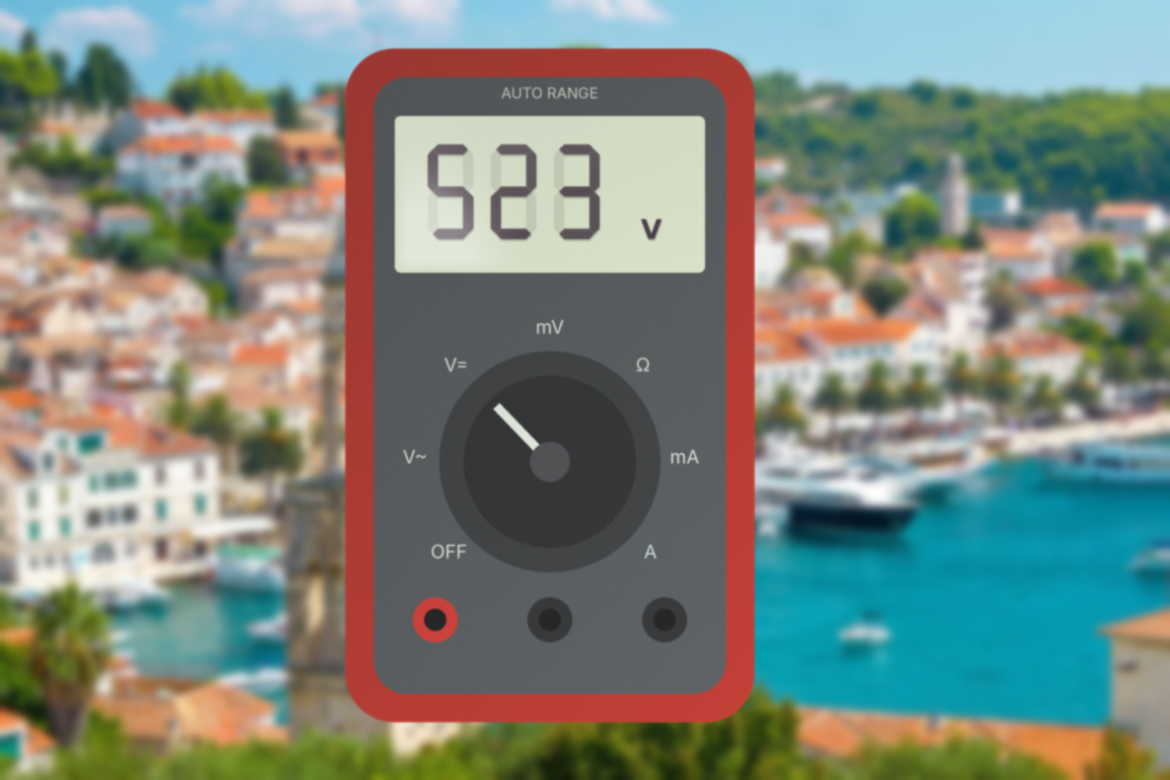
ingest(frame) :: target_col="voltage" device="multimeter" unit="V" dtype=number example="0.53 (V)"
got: 523 (V)
